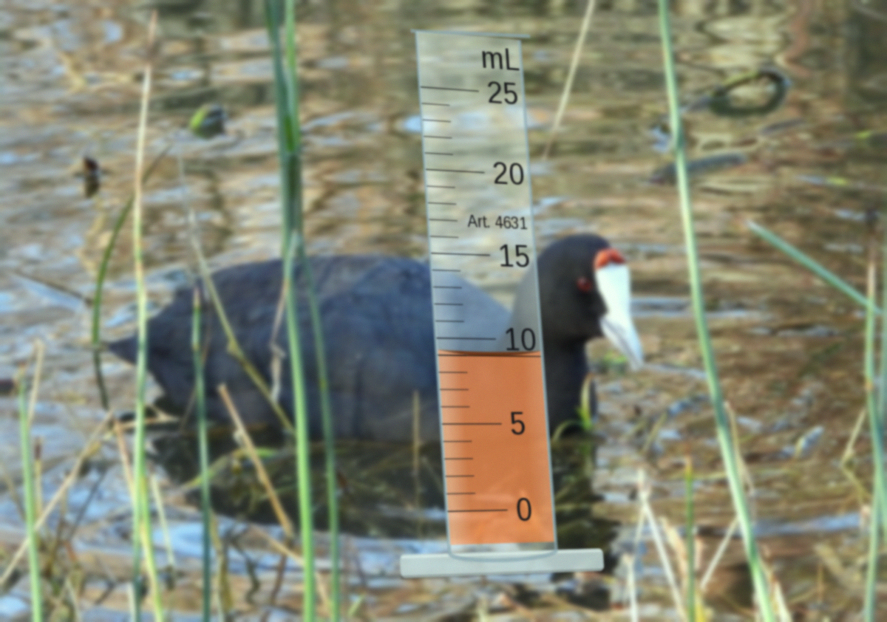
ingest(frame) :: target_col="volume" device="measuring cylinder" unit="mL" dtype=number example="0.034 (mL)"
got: 9 (mL)
